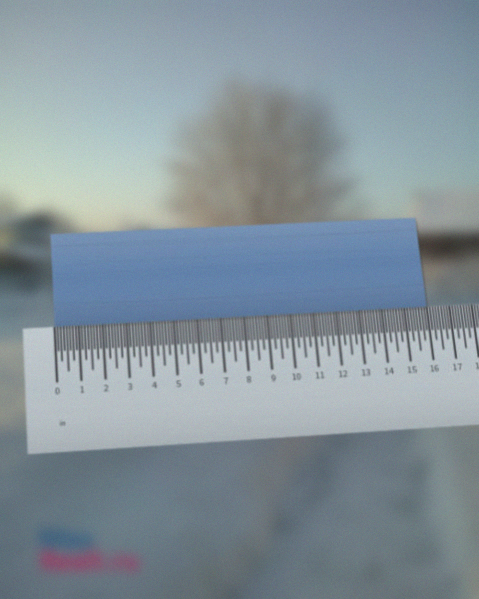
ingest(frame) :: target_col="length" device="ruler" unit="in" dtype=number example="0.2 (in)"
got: 16 (in)
